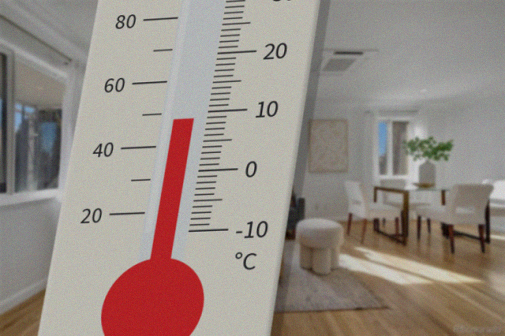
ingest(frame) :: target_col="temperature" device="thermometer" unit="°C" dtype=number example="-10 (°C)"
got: 9 (°C)
